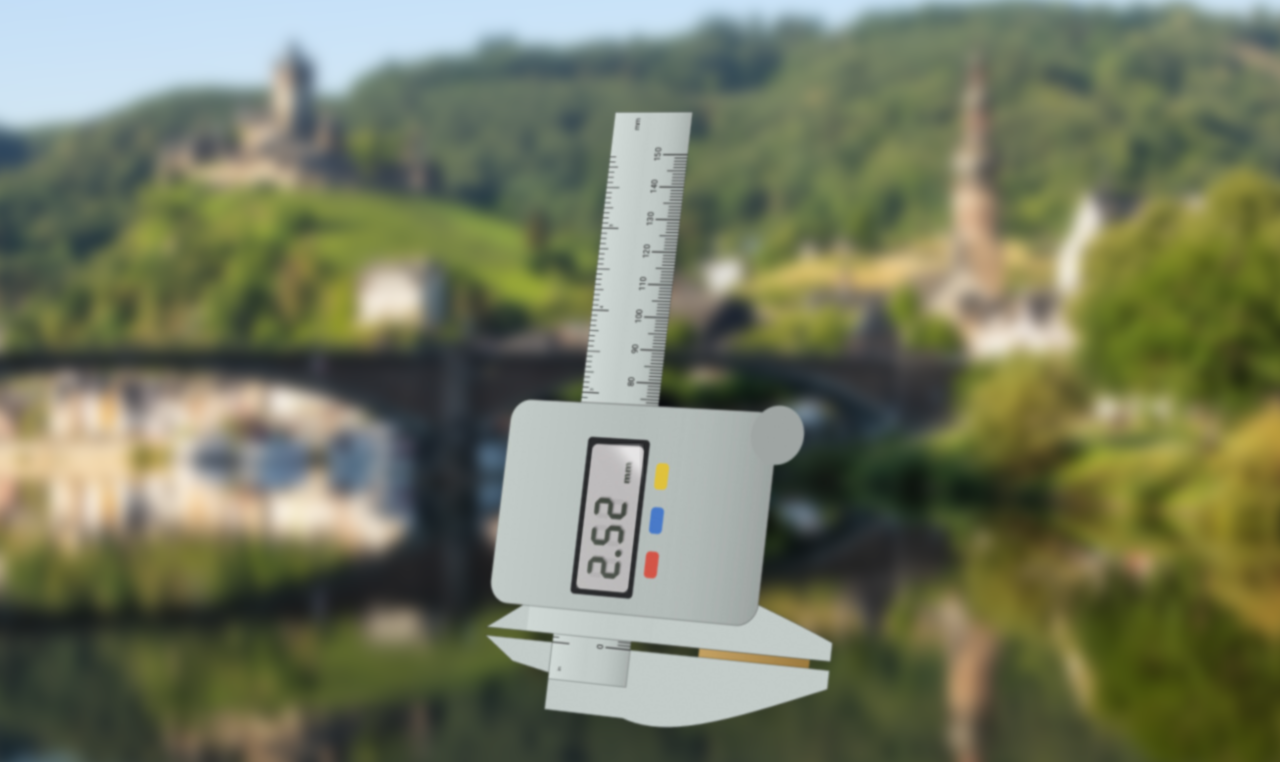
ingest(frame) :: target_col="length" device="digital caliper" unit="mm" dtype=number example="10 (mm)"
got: 2.52 (mm)
